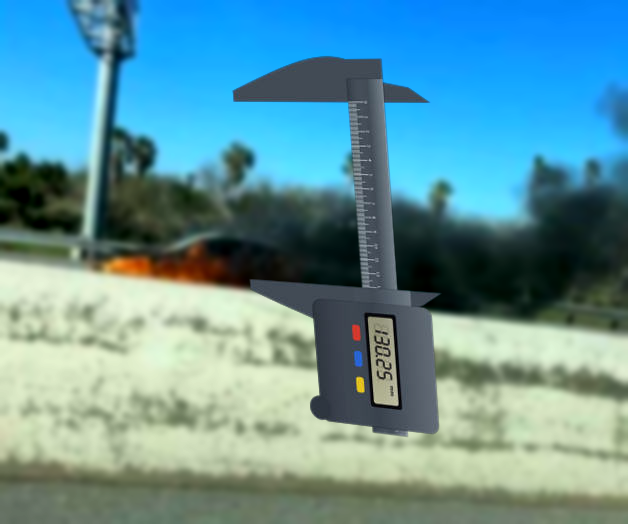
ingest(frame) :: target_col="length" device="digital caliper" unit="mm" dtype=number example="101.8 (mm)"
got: 130.25 (mm)
